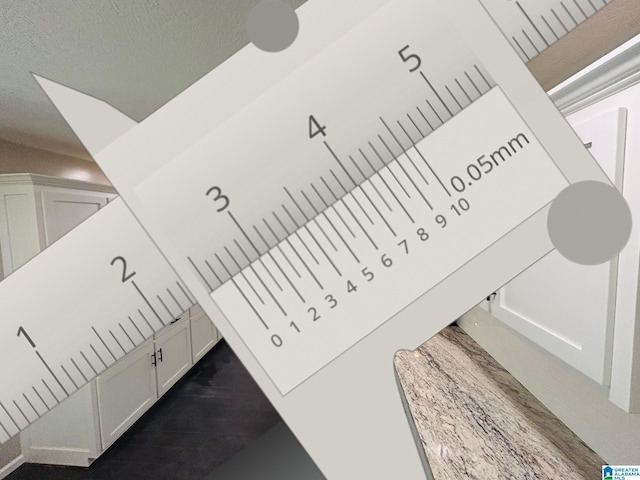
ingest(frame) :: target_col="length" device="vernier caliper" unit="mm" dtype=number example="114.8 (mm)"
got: 26.9 (mm)
